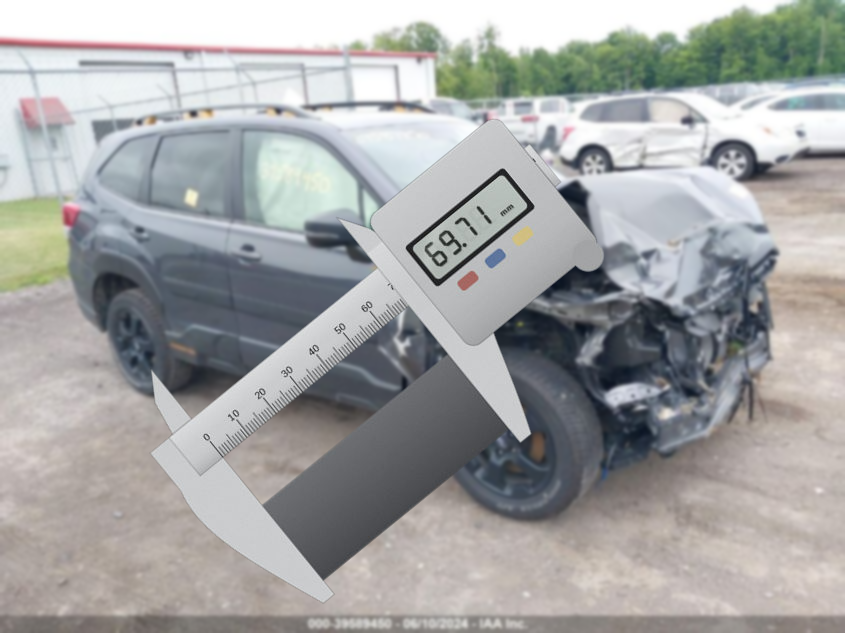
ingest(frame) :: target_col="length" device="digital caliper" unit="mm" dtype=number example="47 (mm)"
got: 69.71 (mm)
